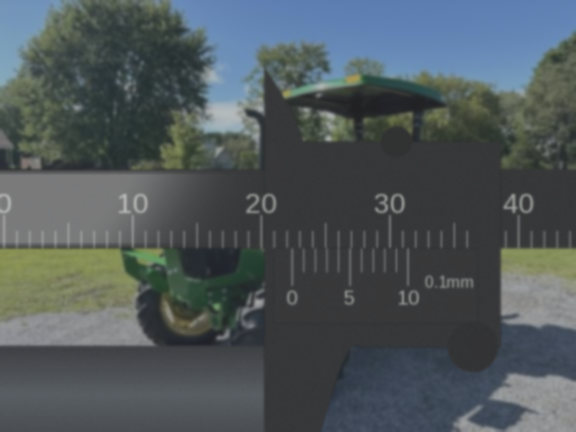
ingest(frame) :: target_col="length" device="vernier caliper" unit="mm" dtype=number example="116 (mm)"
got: 22.4 (mm)
